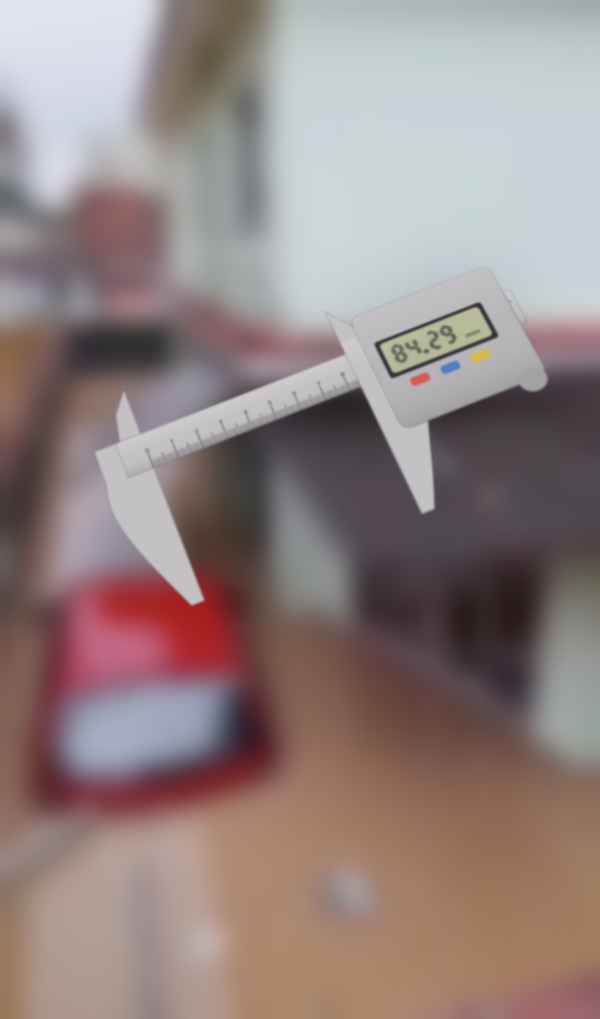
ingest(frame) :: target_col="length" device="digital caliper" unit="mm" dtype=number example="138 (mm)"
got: 84.29 (mm)
